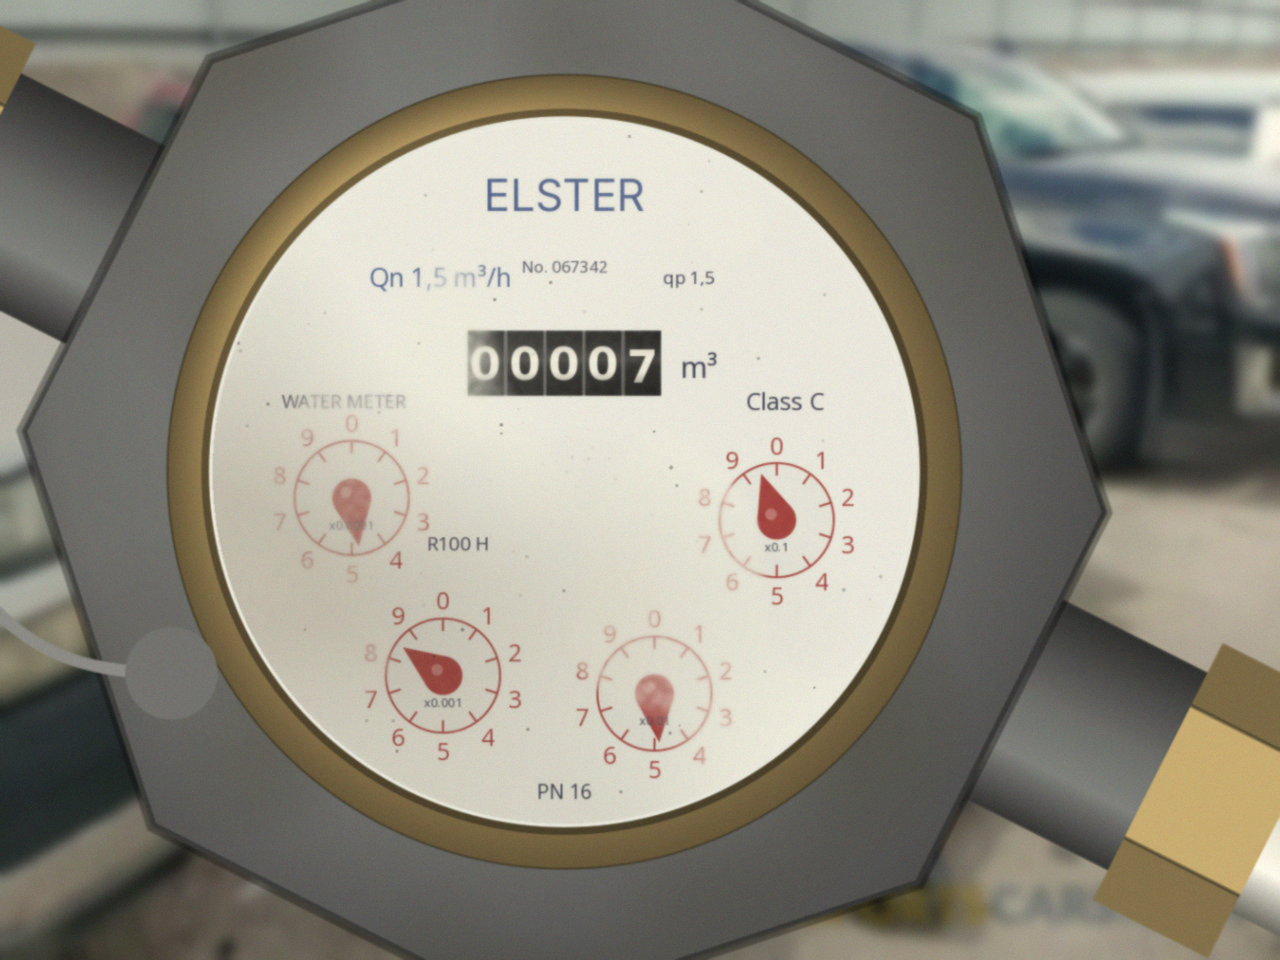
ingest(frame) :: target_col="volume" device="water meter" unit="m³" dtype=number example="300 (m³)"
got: 6.9484 (m³)
